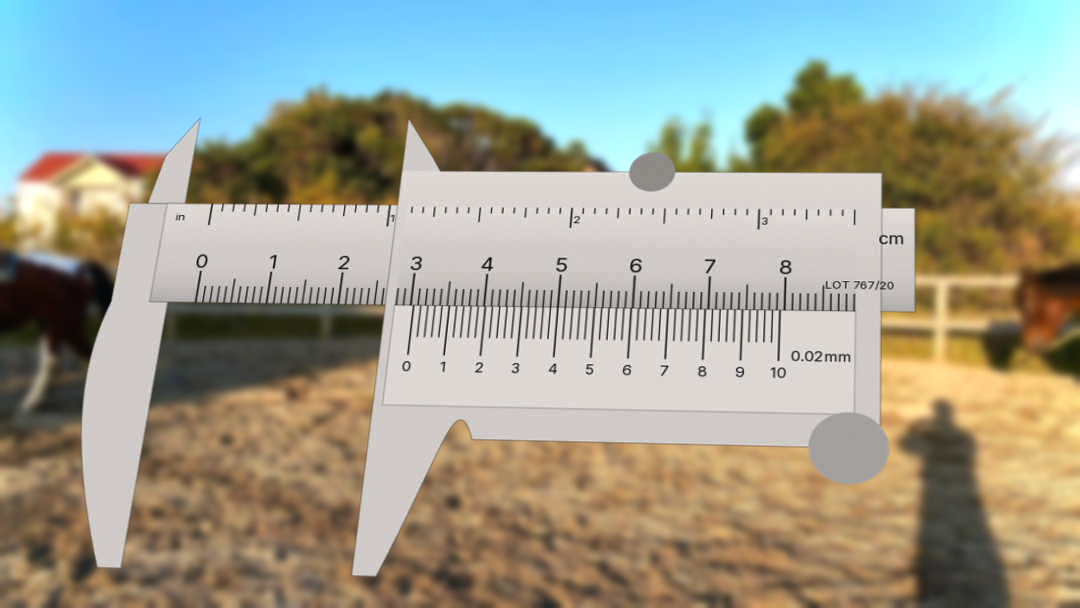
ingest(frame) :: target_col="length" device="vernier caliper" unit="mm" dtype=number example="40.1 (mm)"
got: 30.4 (mm)
